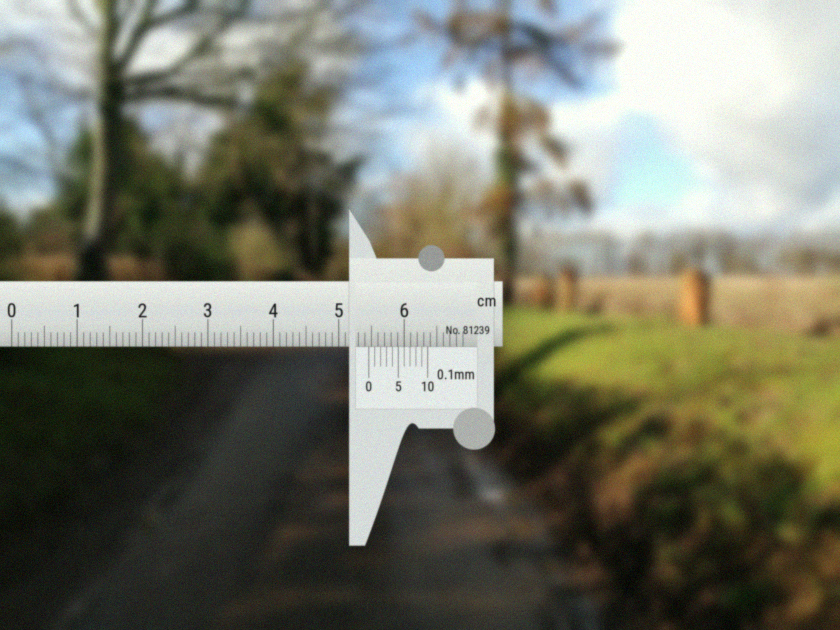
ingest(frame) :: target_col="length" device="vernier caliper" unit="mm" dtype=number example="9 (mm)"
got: 54.6 (mm)
